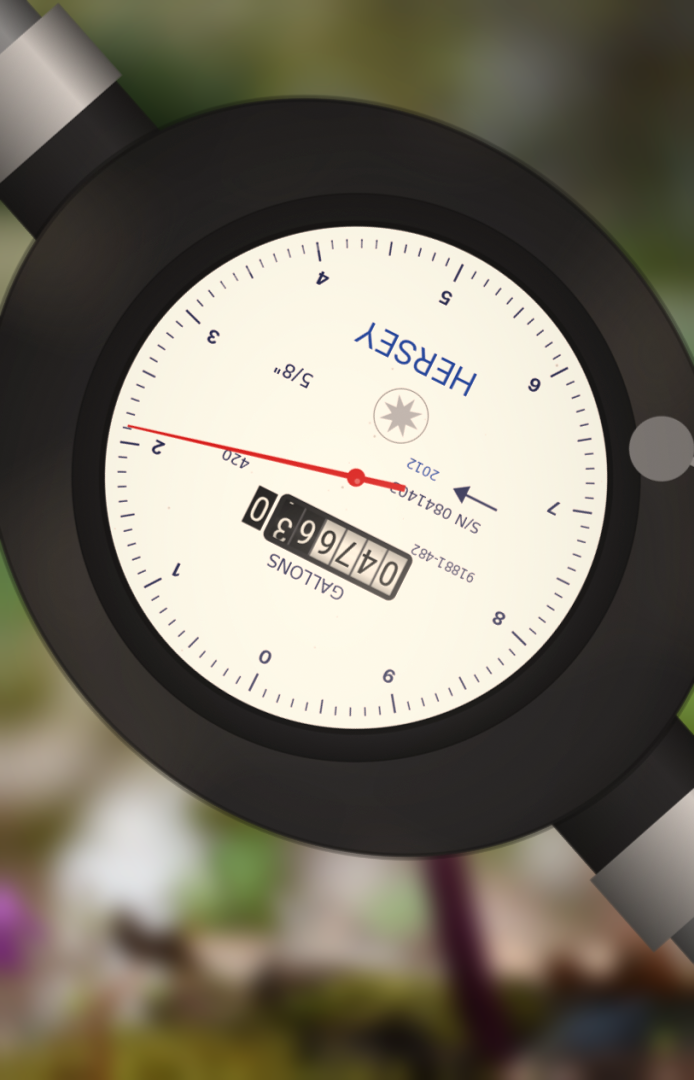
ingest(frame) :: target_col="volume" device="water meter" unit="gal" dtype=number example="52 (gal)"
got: 476632.1 (gal)
